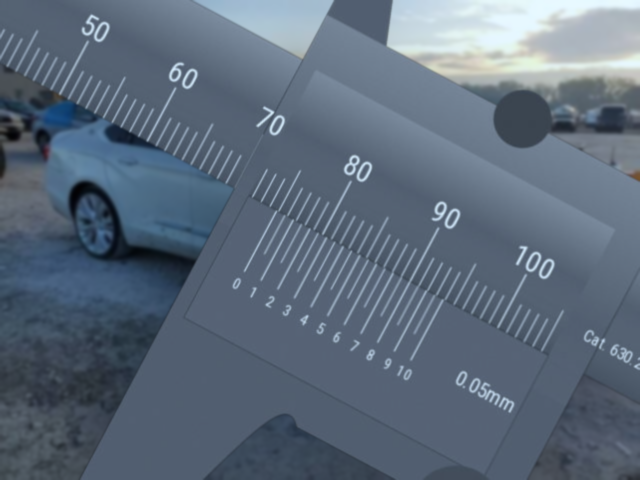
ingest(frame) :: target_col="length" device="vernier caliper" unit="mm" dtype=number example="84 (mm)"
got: 74.8 (mm)
